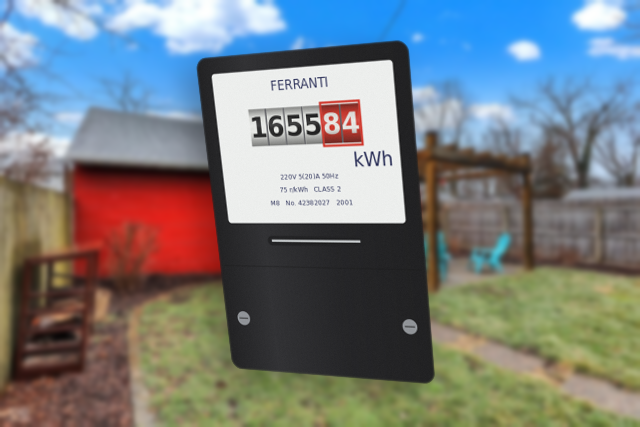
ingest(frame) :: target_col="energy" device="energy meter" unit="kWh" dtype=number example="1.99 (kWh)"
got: 1655.84 (kWh)
